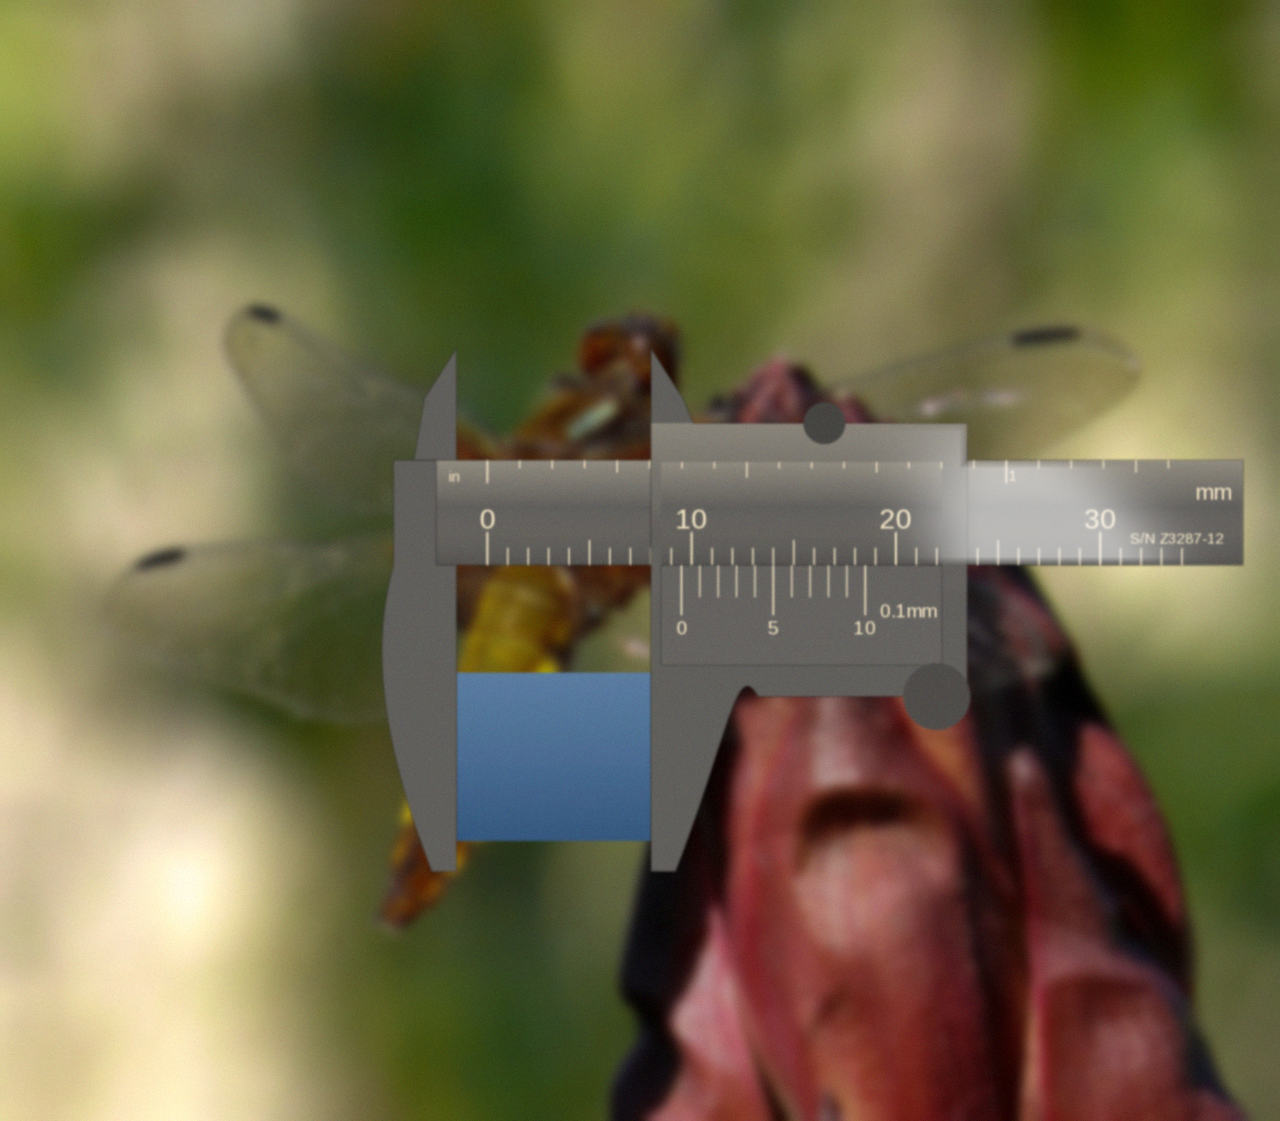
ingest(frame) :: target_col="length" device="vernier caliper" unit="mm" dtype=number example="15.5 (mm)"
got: 9.5 (mm)
